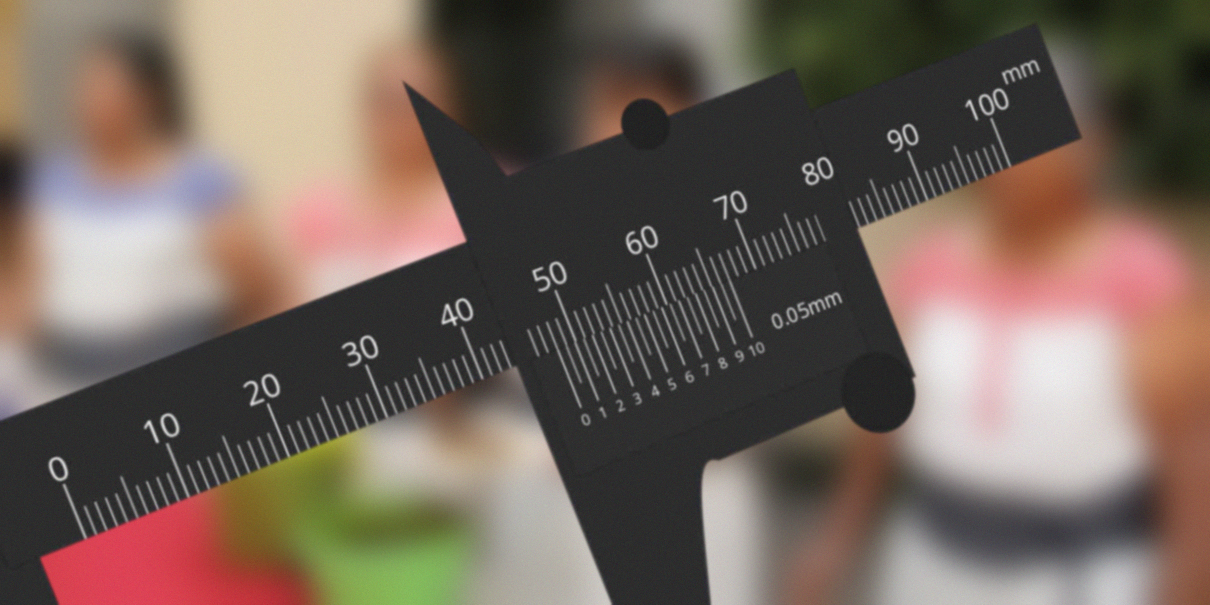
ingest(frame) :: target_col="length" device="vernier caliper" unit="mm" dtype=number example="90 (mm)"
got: 48.0 (mm)
